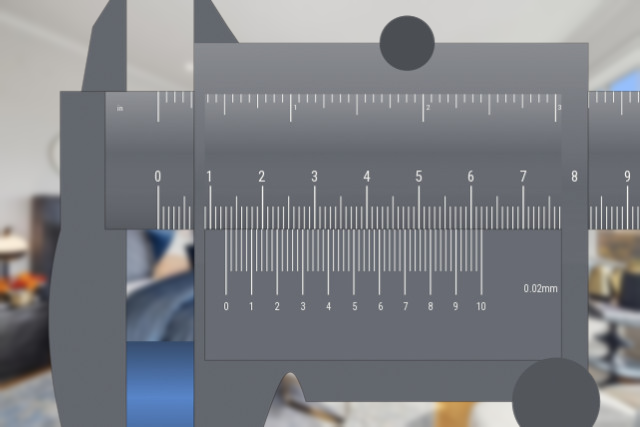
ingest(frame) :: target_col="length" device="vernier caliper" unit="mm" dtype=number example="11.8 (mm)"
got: 13.0 (mm)
